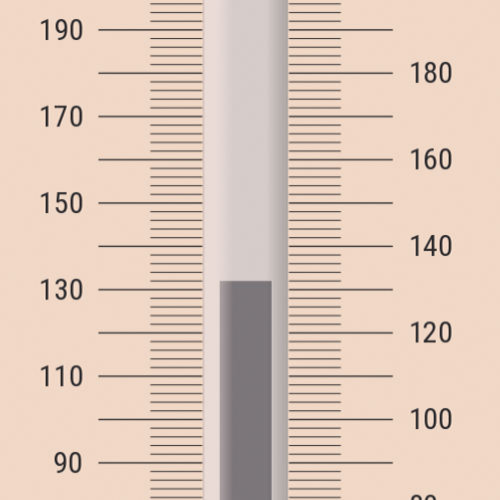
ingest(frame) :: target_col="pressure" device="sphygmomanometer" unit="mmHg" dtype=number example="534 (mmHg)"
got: 132 (mmHg)
